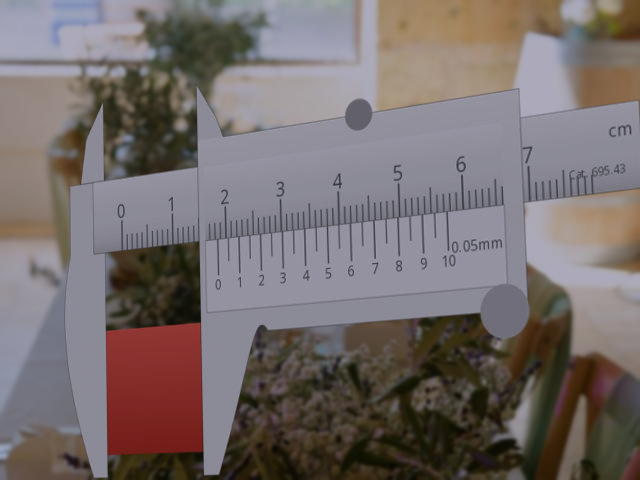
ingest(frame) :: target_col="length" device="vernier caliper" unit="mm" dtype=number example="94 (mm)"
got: 18.5 (mm)
